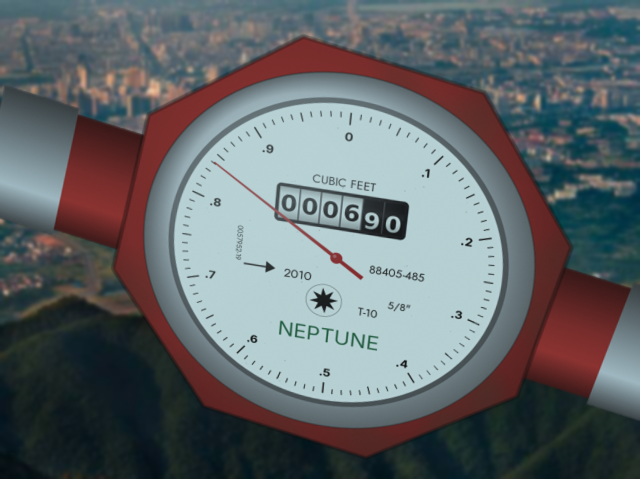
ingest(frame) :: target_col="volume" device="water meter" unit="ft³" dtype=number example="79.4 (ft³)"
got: 689.84 (ft³)
